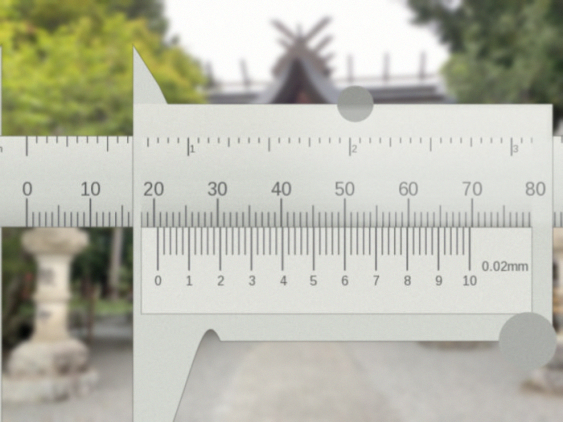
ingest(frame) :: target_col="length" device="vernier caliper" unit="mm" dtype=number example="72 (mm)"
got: 20.6 (mm)
